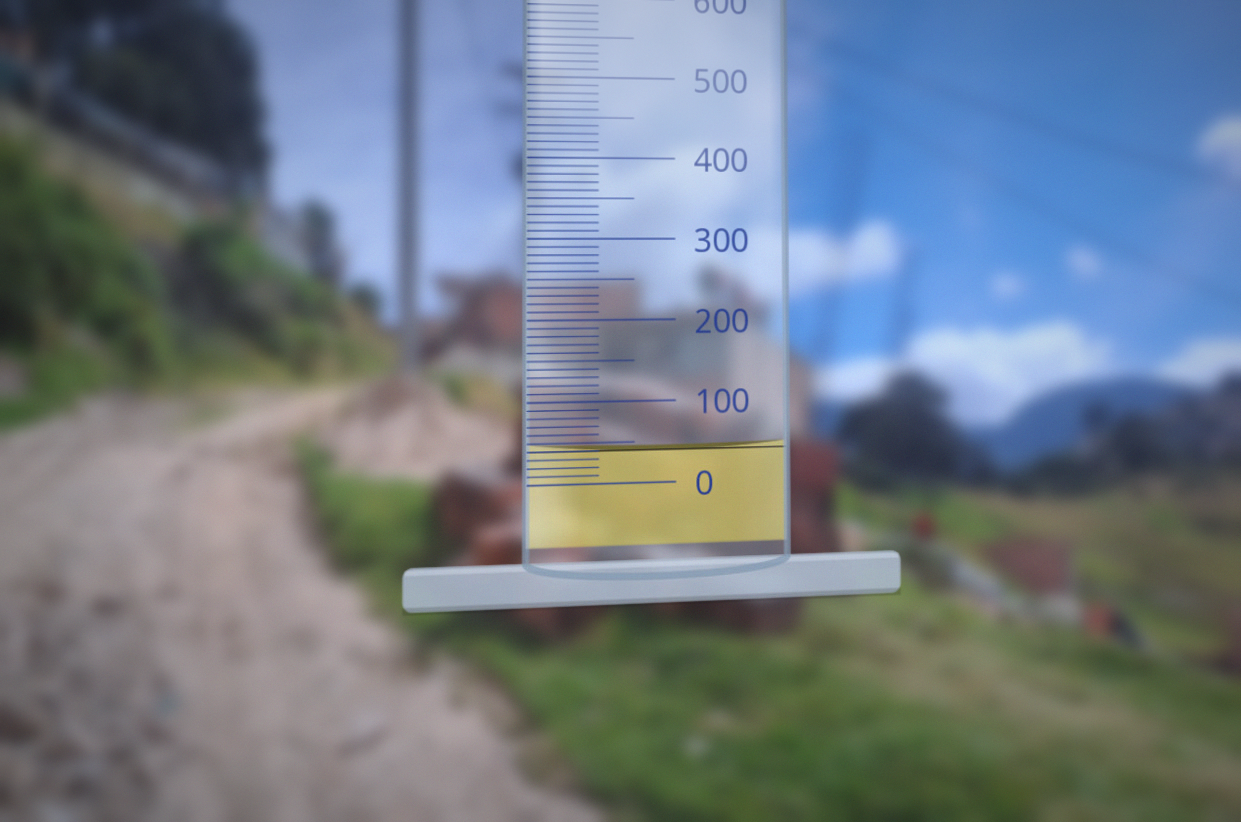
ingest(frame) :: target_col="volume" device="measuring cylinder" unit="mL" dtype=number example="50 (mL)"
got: 40 (mL)
